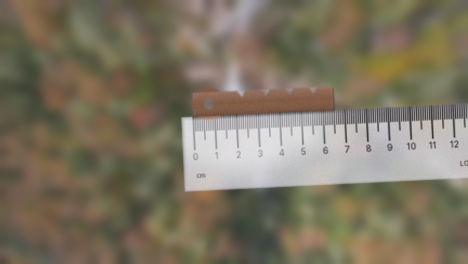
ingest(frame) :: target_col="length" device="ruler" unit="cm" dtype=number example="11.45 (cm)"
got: 6.5 (cm)
